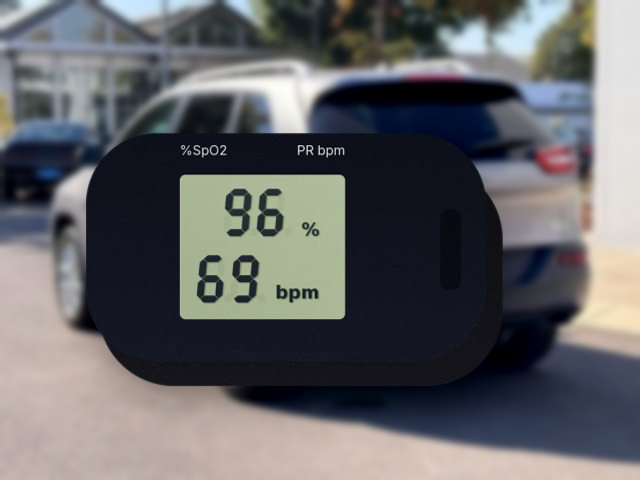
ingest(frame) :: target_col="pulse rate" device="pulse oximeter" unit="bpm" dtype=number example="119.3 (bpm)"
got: 69 (bpm)
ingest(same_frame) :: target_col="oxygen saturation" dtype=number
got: 96 (%)
